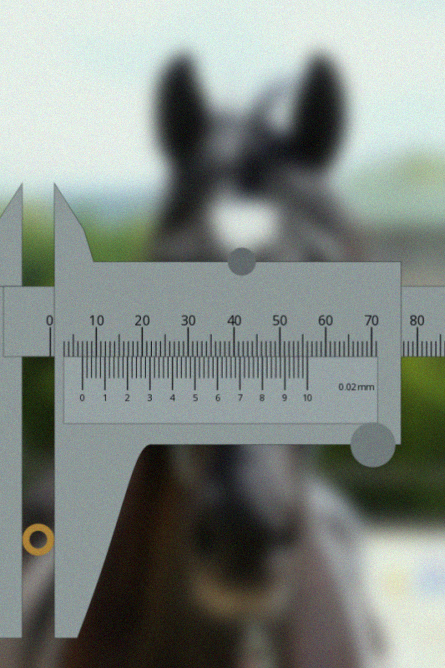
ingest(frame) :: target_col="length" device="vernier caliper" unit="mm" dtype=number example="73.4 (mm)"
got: 7.0 (mm)
